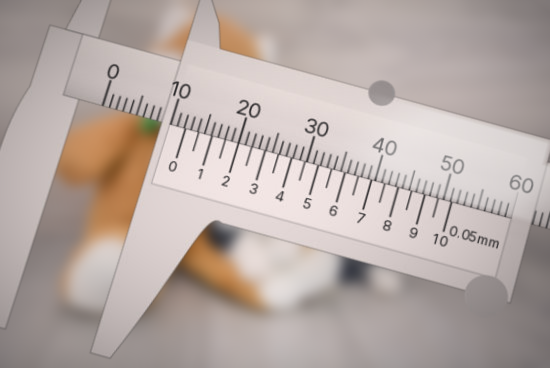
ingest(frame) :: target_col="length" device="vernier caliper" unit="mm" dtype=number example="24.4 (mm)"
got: 12.2 (mm)
